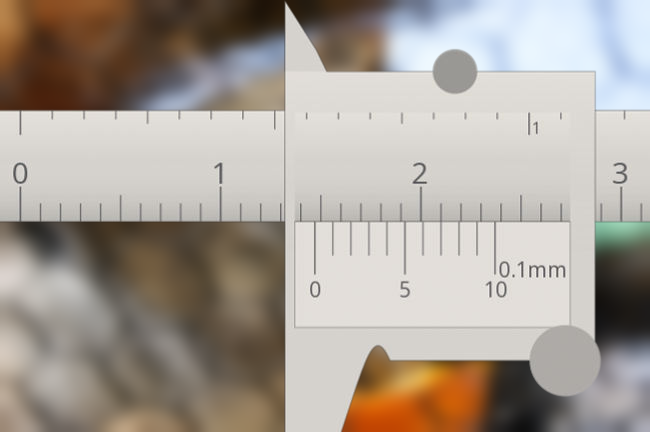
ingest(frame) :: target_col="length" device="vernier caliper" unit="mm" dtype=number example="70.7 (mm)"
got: 14.7 (mm)
